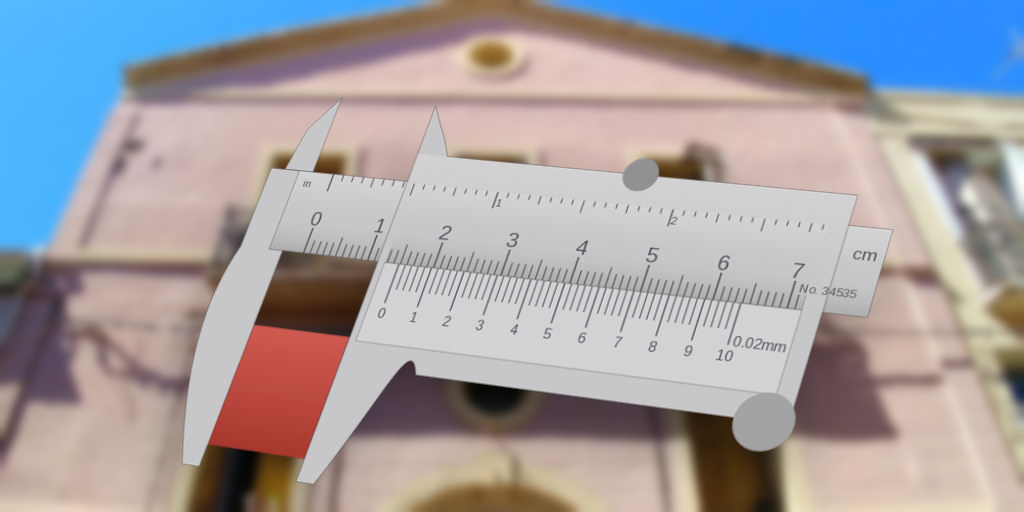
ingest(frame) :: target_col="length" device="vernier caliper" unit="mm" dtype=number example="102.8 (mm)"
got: 14.8 (mm)
